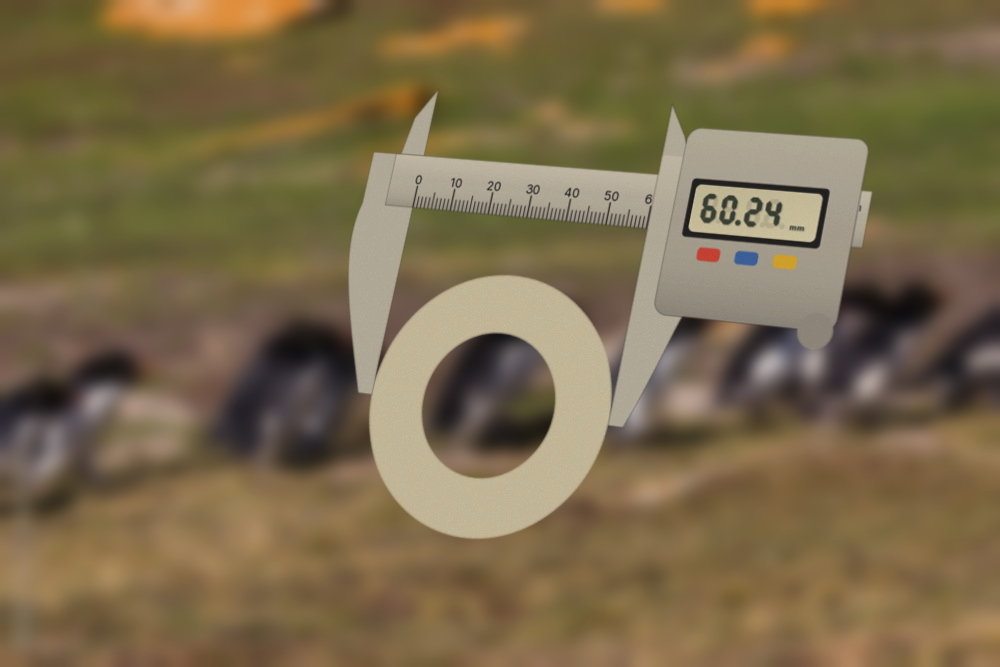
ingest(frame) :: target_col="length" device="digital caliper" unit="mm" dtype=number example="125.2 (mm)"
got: 60.24 (mm)
